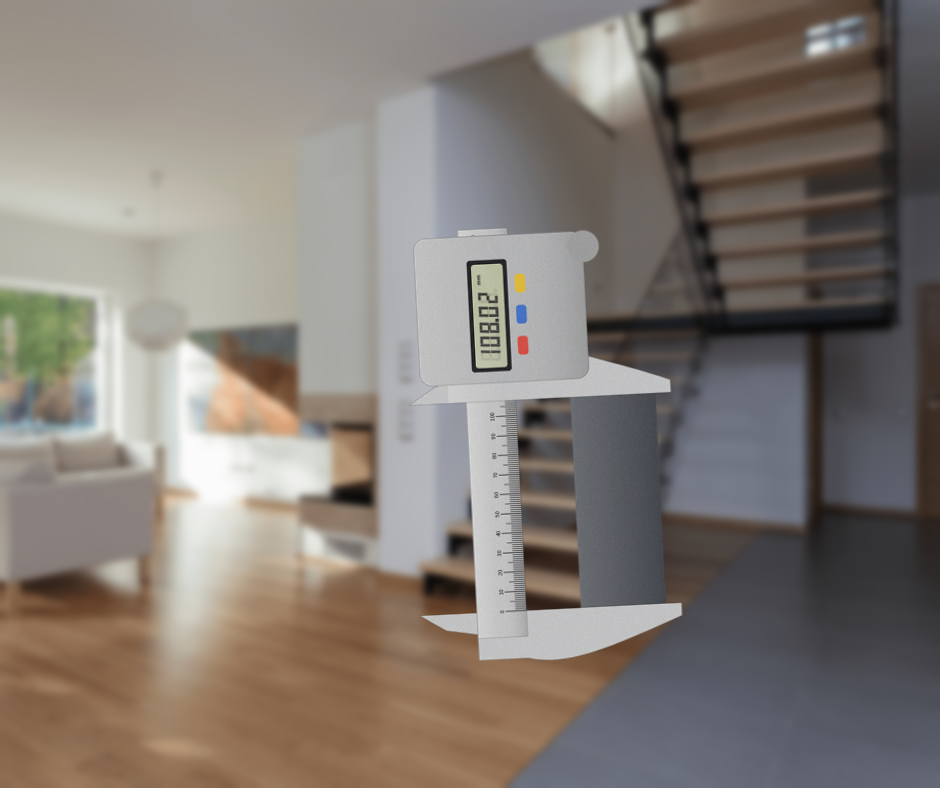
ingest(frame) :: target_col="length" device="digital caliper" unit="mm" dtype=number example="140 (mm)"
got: 108.02 (mm)
